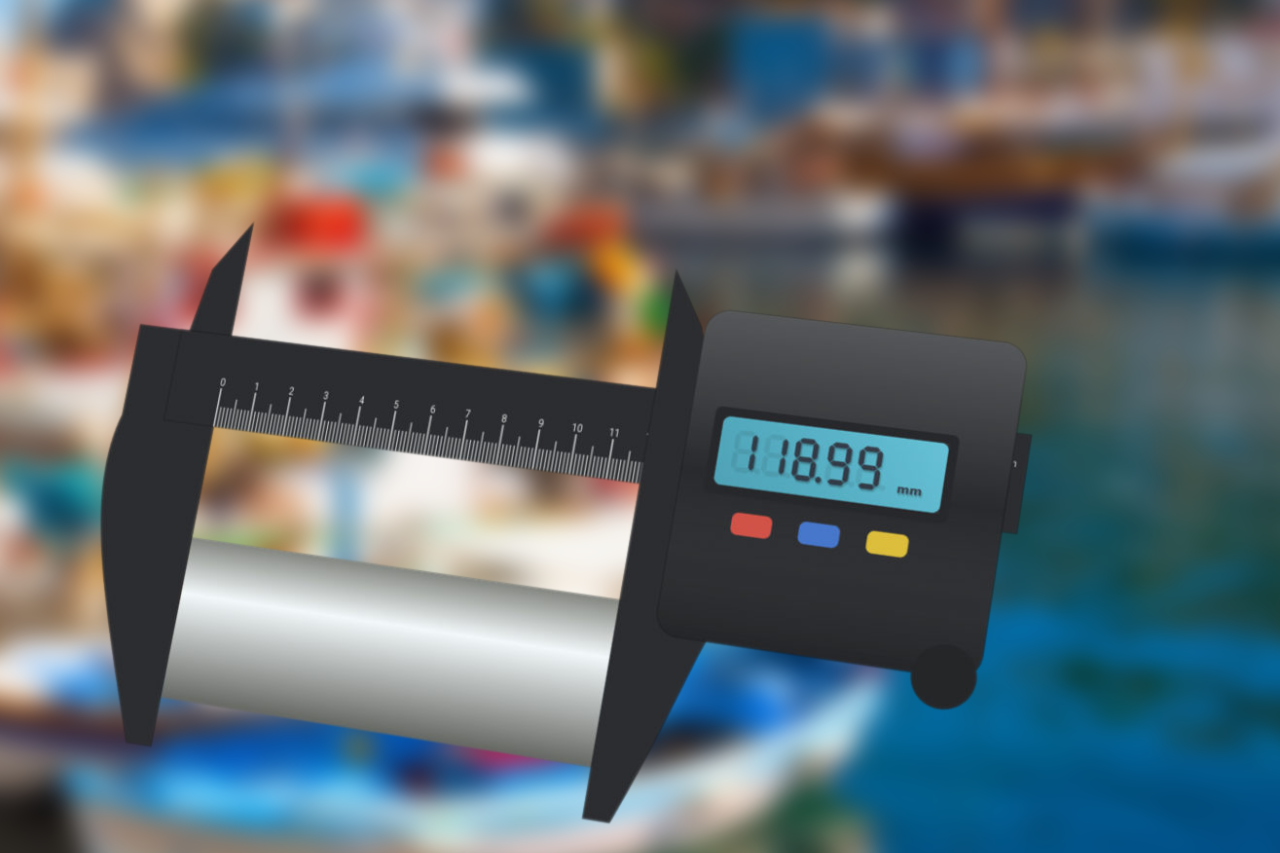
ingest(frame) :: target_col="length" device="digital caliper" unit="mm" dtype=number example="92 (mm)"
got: 118.99 (mm)
